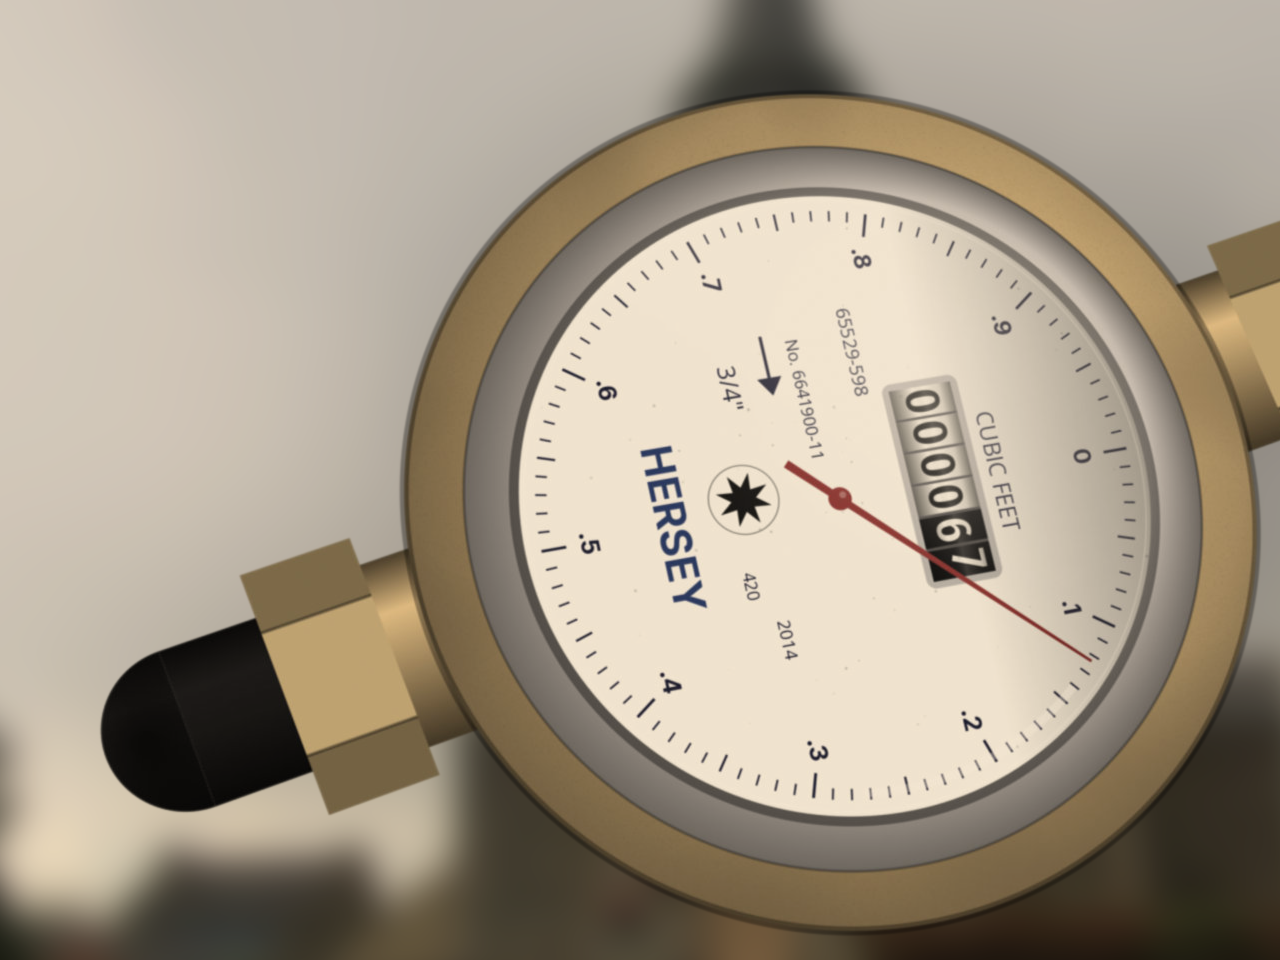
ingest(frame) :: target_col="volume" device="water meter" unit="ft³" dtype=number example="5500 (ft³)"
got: 67.12 (ft³)
